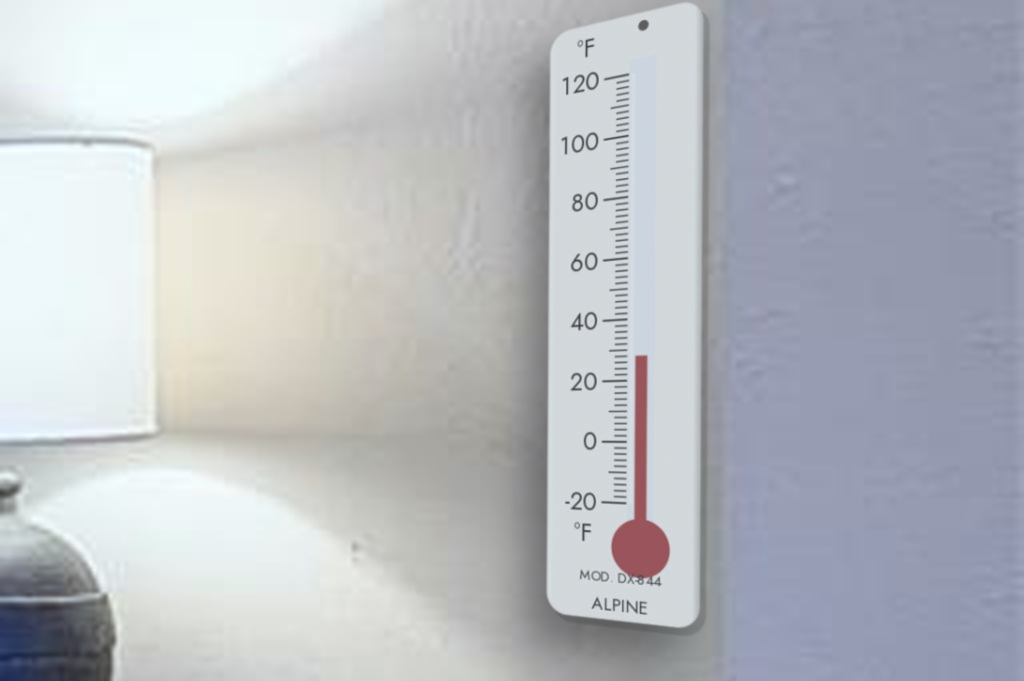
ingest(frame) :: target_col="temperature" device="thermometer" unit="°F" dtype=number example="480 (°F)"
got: 28 (°F)
